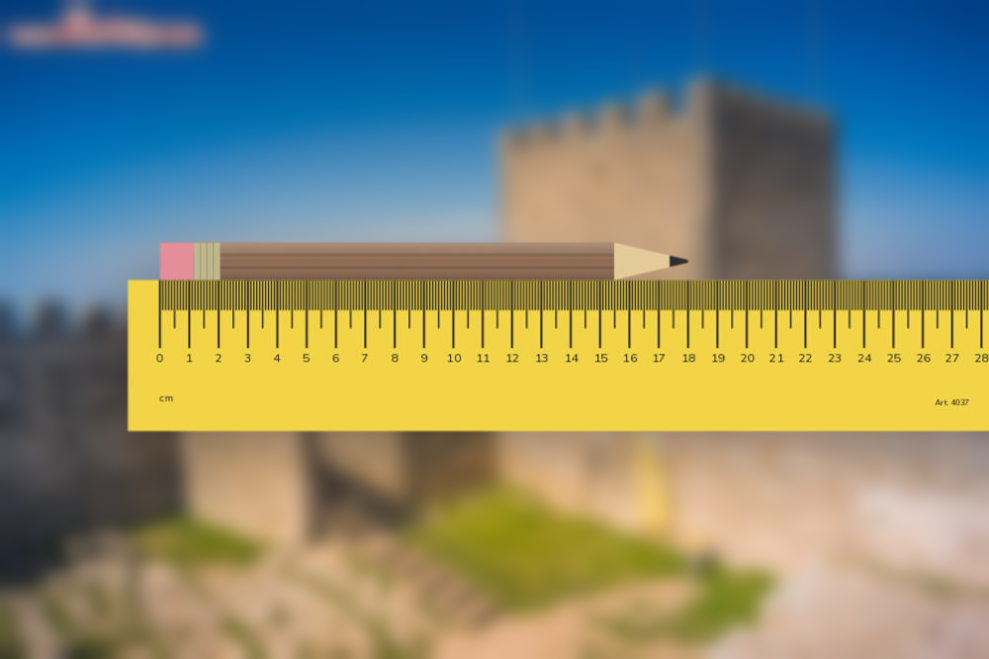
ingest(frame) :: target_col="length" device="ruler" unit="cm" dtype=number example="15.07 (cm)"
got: 18 (cm)
